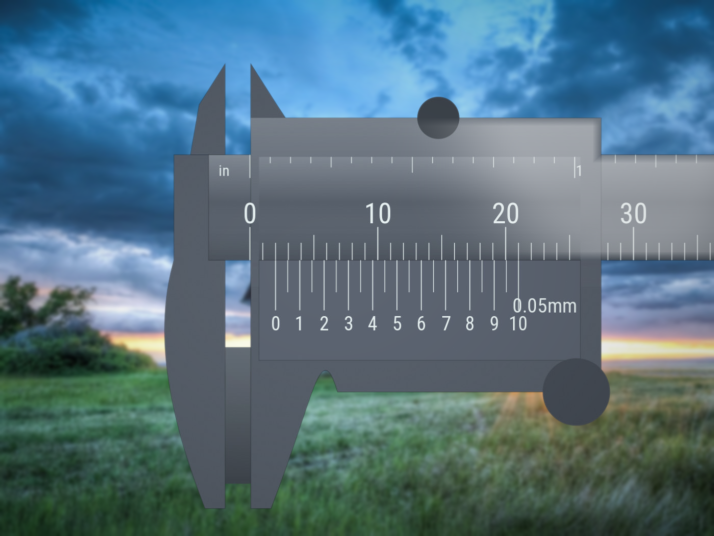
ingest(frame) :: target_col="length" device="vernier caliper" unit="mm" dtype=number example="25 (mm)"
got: 2.0 (mm)
